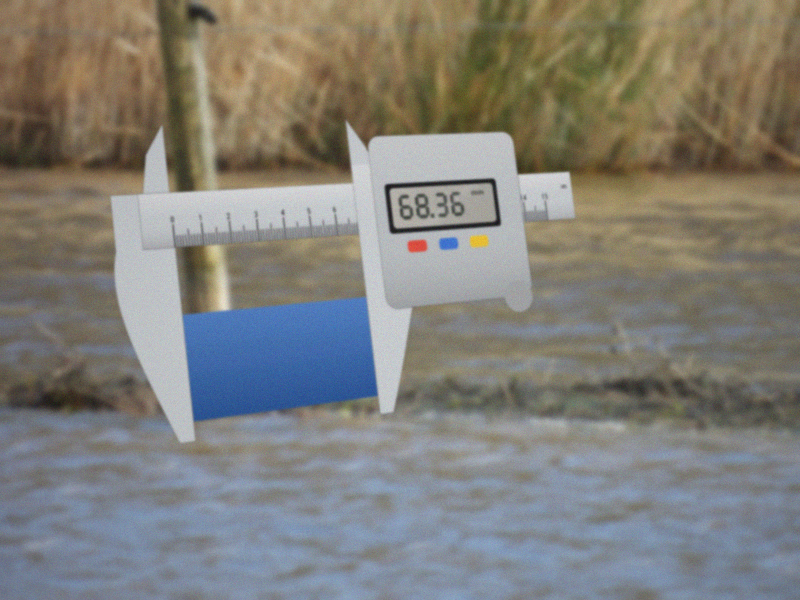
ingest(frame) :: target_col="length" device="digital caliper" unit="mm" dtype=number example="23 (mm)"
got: 68.36 (mm)
